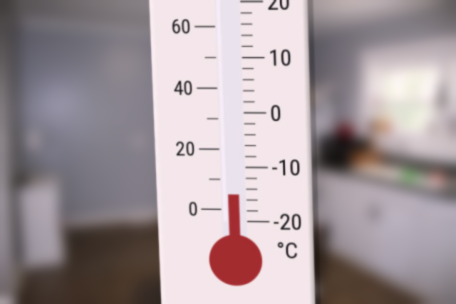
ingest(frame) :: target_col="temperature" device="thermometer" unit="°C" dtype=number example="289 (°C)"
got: -15 (°C)
